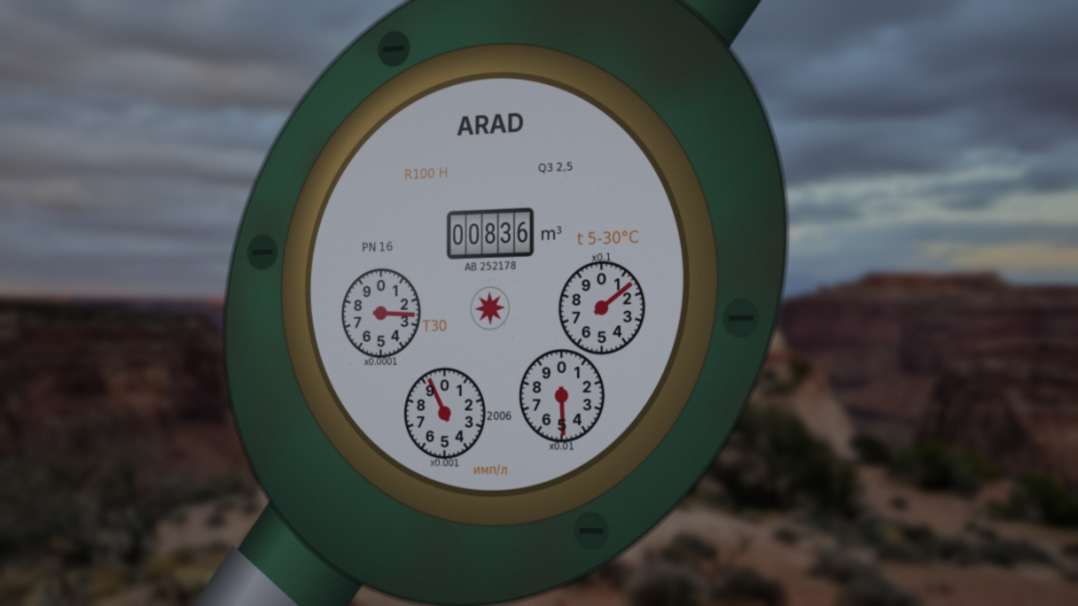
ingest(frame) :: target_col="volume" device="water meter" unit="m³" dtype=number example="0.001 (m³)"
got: 836.1492 (m³)
